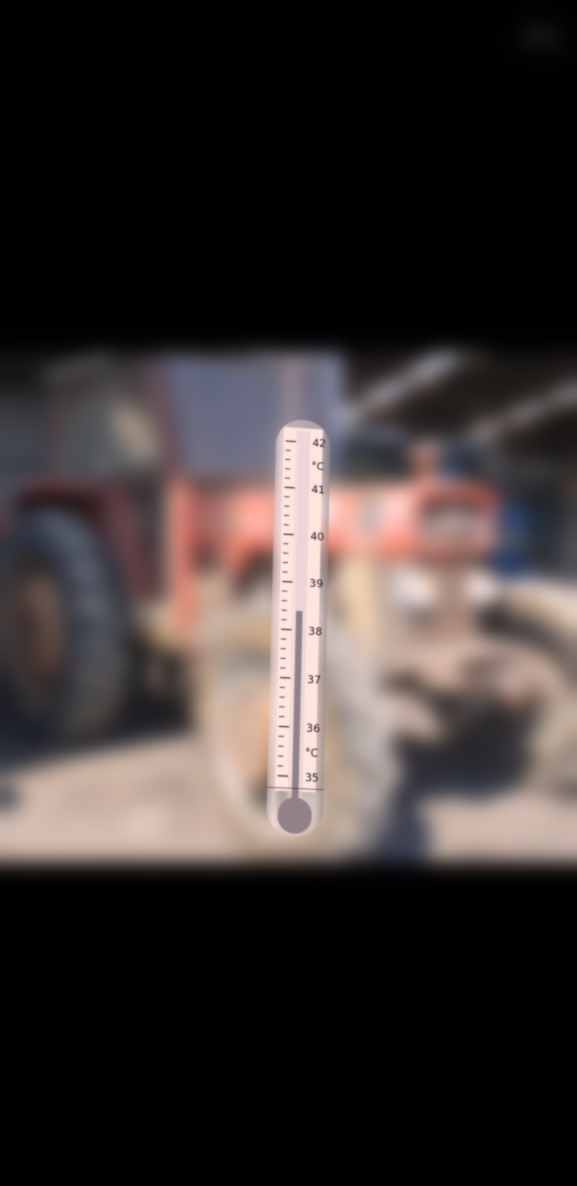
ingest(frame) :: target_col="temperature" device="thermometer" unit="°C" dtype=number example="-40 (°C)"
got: 38.4 (°C)
